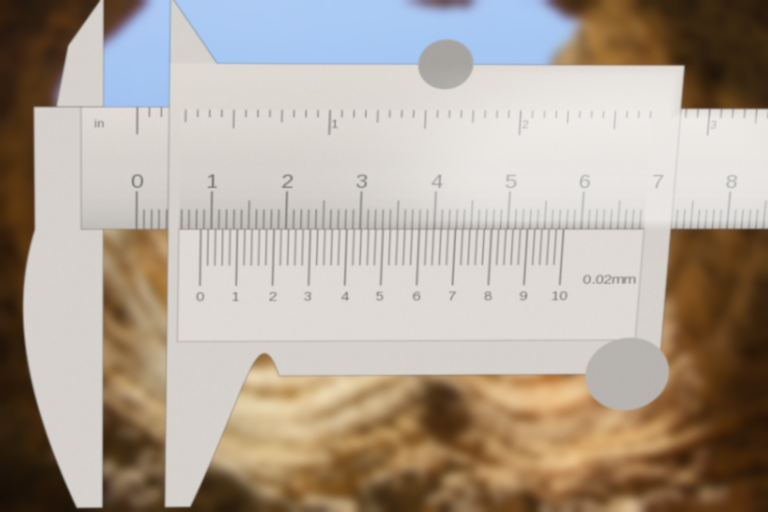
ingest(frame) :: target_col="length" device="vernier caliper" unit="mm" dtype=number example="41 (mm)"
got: 8.6 (mm)
